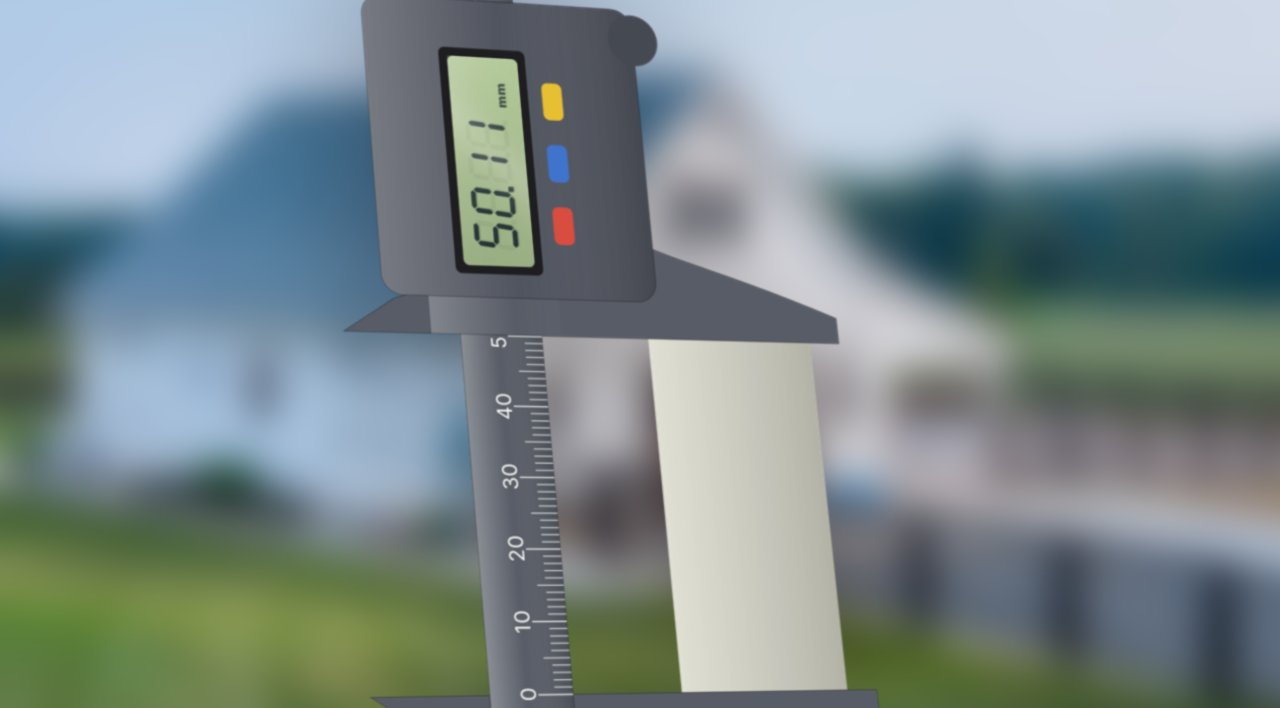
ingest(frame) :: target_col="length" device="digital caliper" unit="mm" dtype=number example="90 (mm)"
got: 50.11 (mm)
